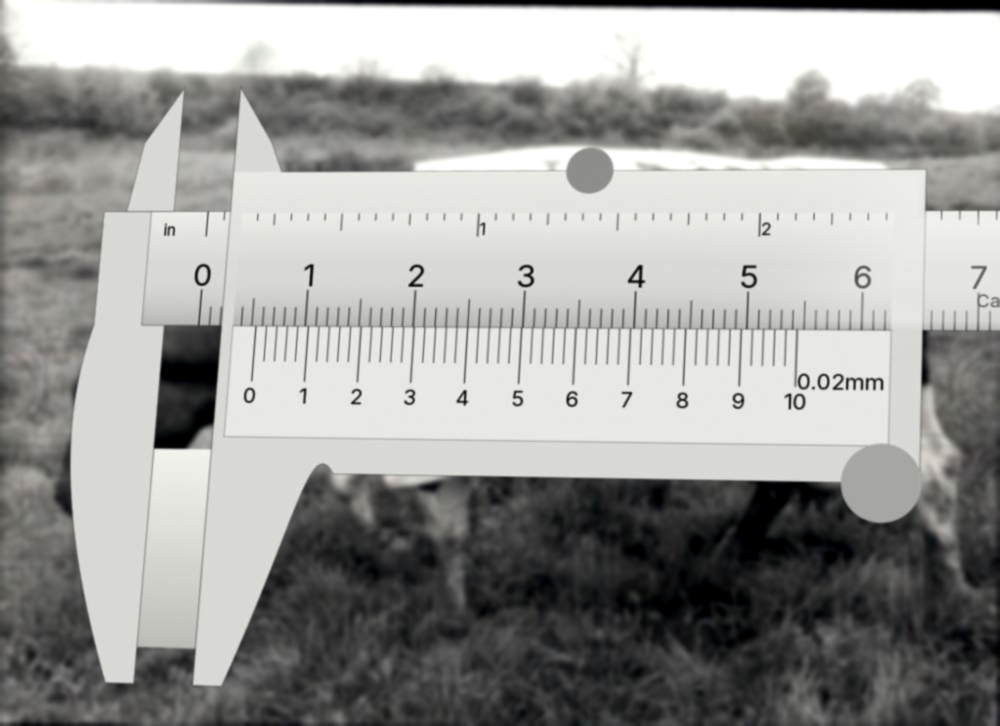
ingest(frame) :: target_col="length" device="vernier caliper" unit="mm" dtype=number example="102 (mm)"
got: 5.4 (mm)
